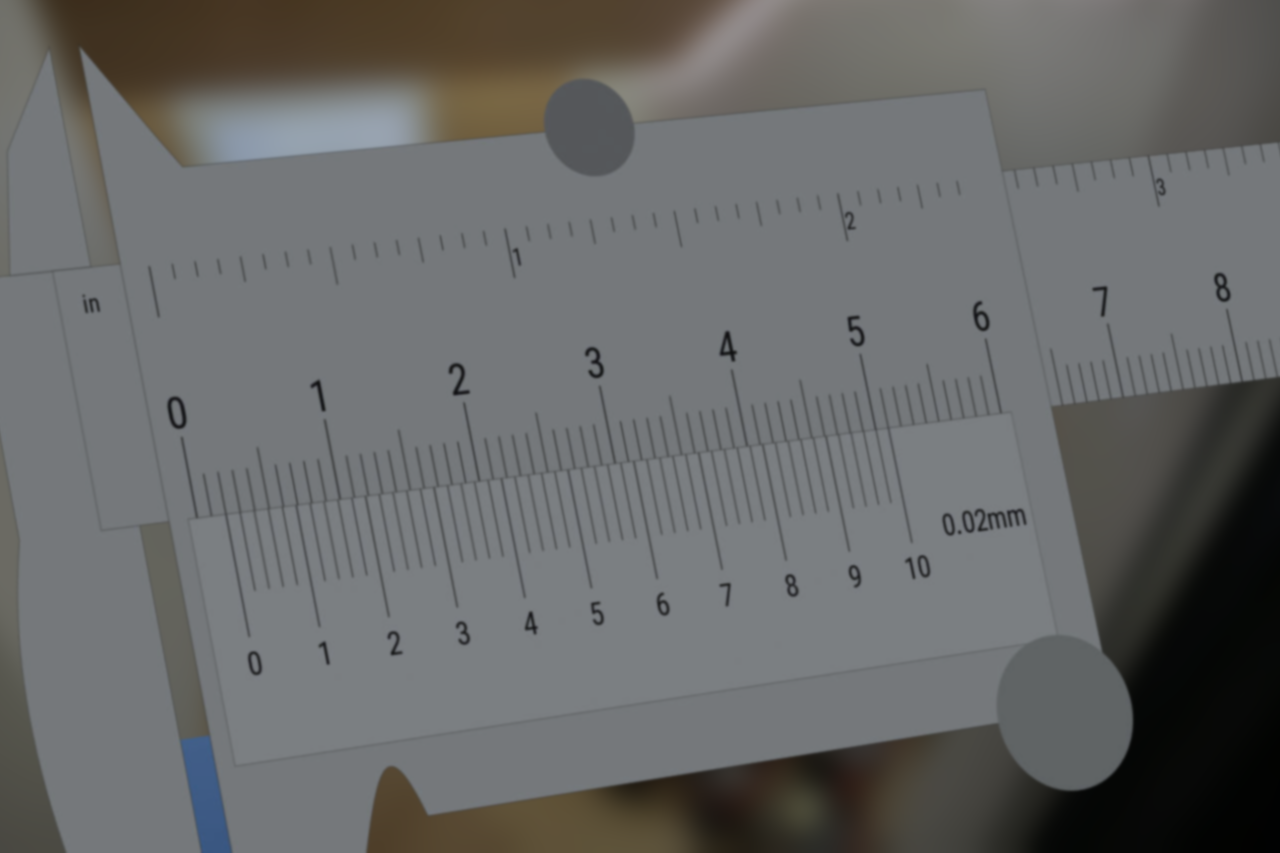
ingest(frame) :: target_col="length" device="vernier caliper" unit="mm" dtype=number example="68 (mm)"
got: 2.0 (mm)
